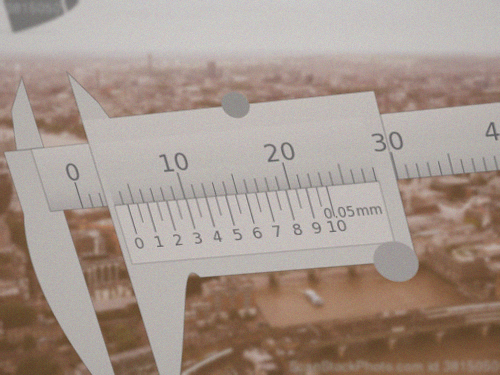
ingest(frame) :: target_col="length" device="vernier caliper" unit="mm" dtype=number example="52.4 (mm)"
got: 4.4 (mm)
